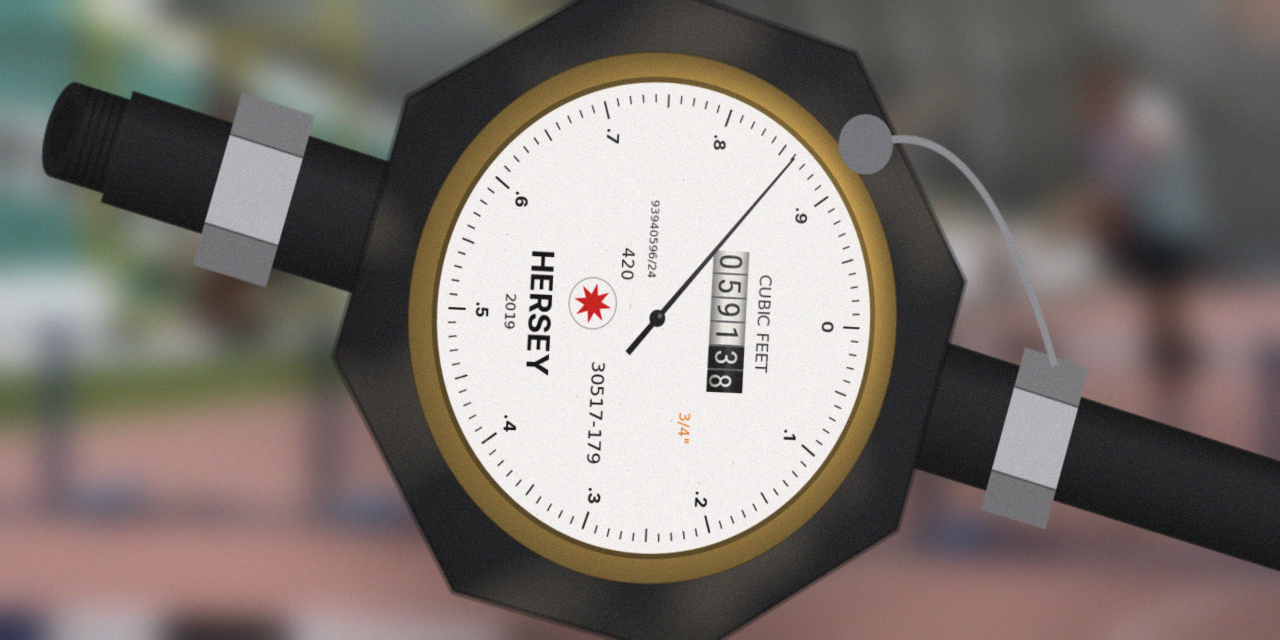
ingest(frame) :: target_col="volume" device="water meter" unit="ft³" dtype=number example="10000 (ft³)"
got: 59137.86 (ft³)
